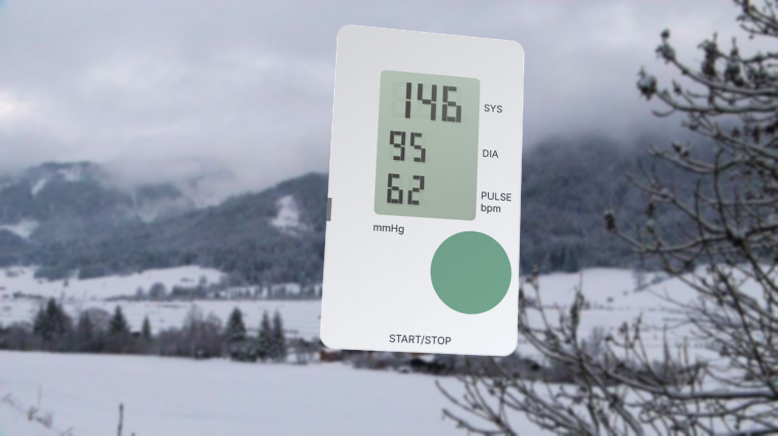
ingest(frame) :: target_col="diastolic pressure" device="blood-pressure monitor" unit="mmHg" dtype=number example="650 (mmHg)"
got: 95 (mmHg)
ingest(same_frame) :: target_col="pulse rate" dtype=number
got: 62 (bpm)
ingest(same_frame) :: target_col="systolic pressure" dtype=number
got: 146 (mmHg)
